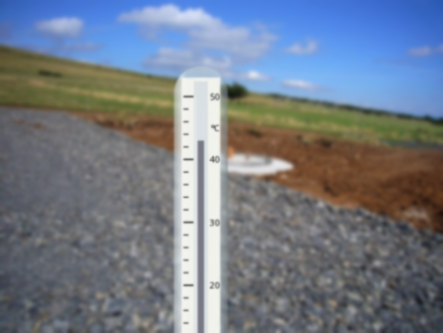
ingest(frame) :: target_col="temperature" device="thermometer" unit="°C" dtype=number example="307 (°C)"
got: 43 (°C)
